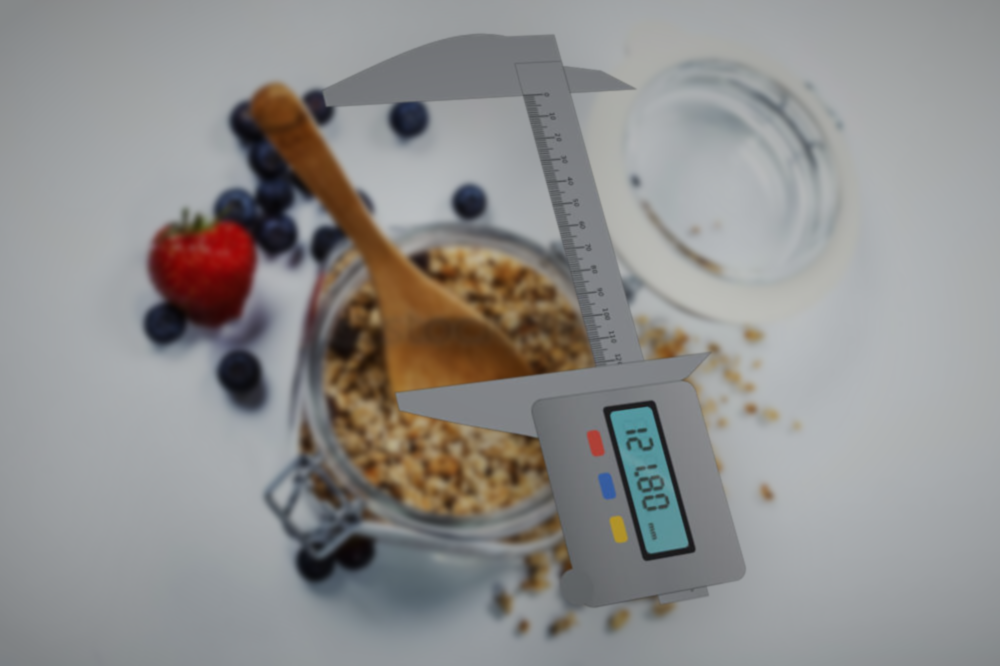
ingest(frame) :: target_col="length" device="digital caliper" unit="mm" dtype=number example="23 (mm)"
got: 121.80 (mm)
